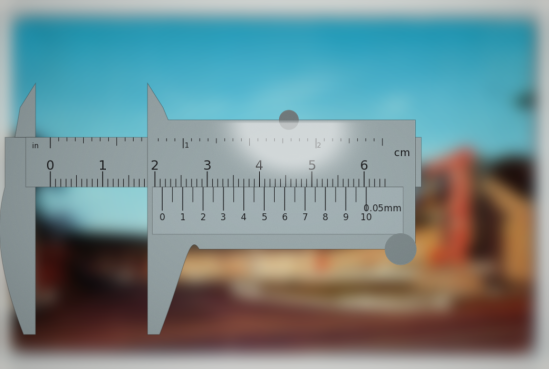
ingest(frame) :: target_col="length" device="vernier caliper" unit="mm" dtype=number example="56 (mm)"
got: 21.4 (mm)
